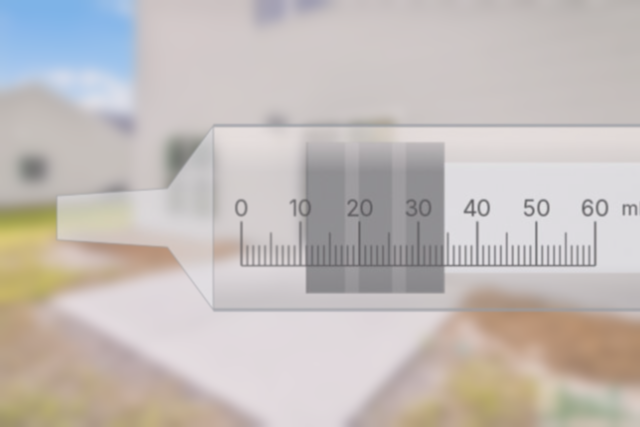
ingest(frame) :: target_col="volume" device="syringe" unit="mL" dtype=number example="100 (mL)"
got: 11 (mL)
